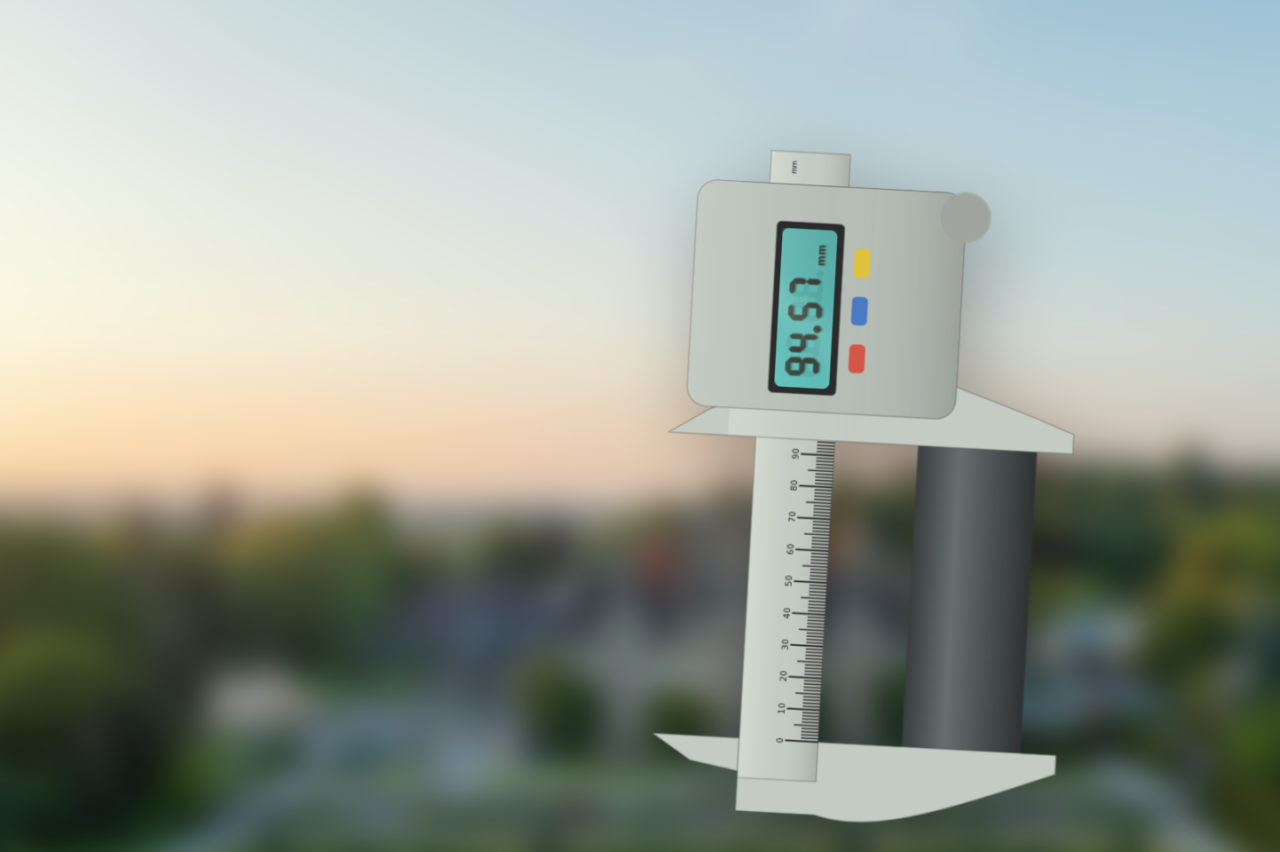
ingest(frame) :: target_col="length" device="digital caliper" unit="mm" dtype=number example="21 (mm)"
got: 94.57 (mm)
